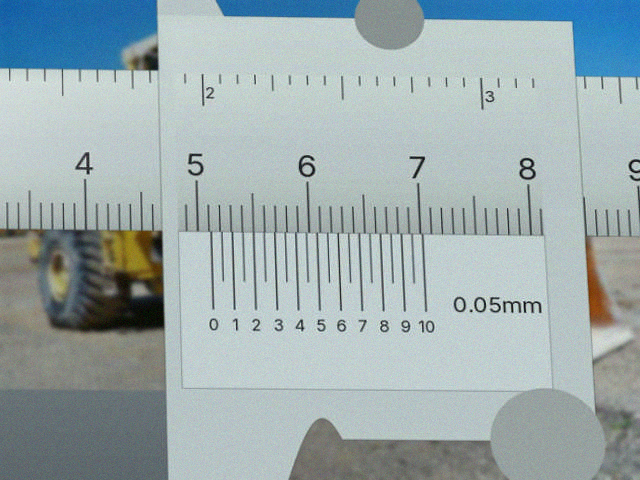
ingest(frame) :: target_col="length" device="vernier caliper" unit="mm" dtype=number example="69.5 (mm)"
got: 51.2 (mm)
